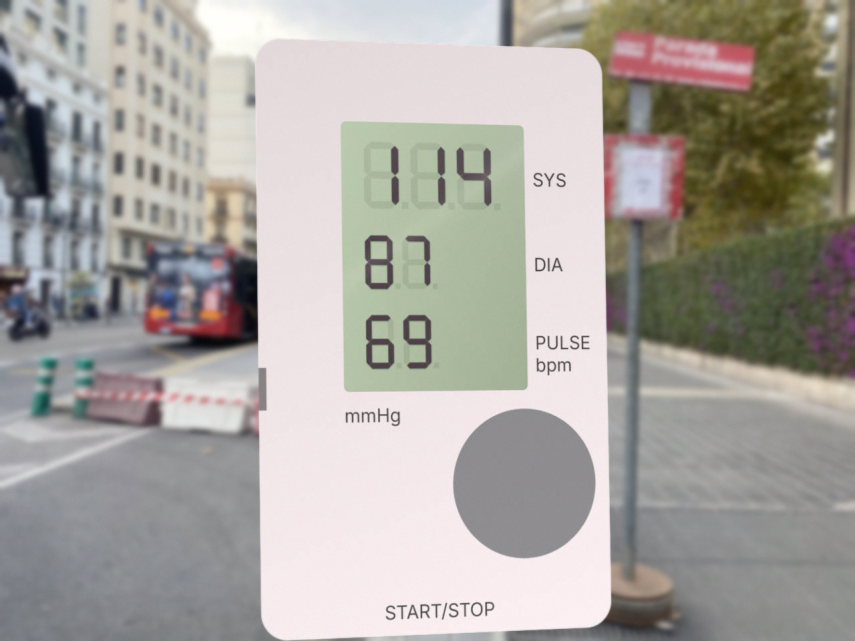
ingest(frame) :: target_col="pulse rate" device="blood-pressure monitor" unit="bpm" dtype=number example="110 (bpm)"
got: 69 (bpm)
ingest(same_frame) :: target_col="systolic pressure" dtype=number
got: 114 (mmHg)
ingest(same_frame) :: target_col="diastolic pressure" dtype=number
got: 87 (mmHg)
